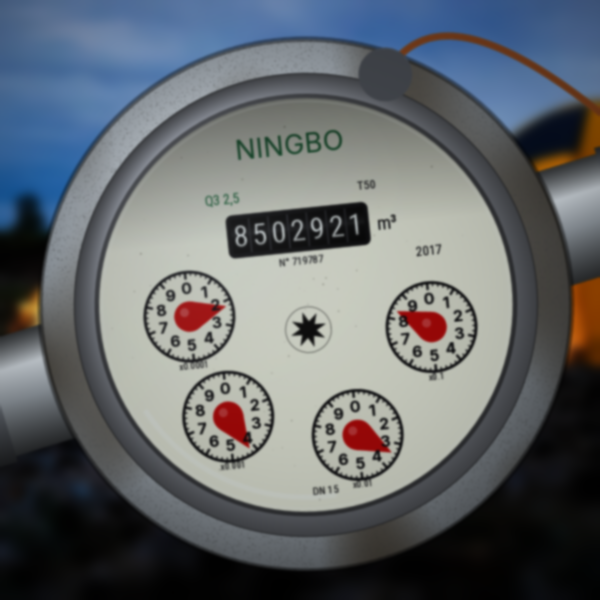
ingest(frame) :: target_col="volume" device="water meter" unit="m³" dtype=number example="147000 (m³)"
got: 8502921.8342 (m³)
